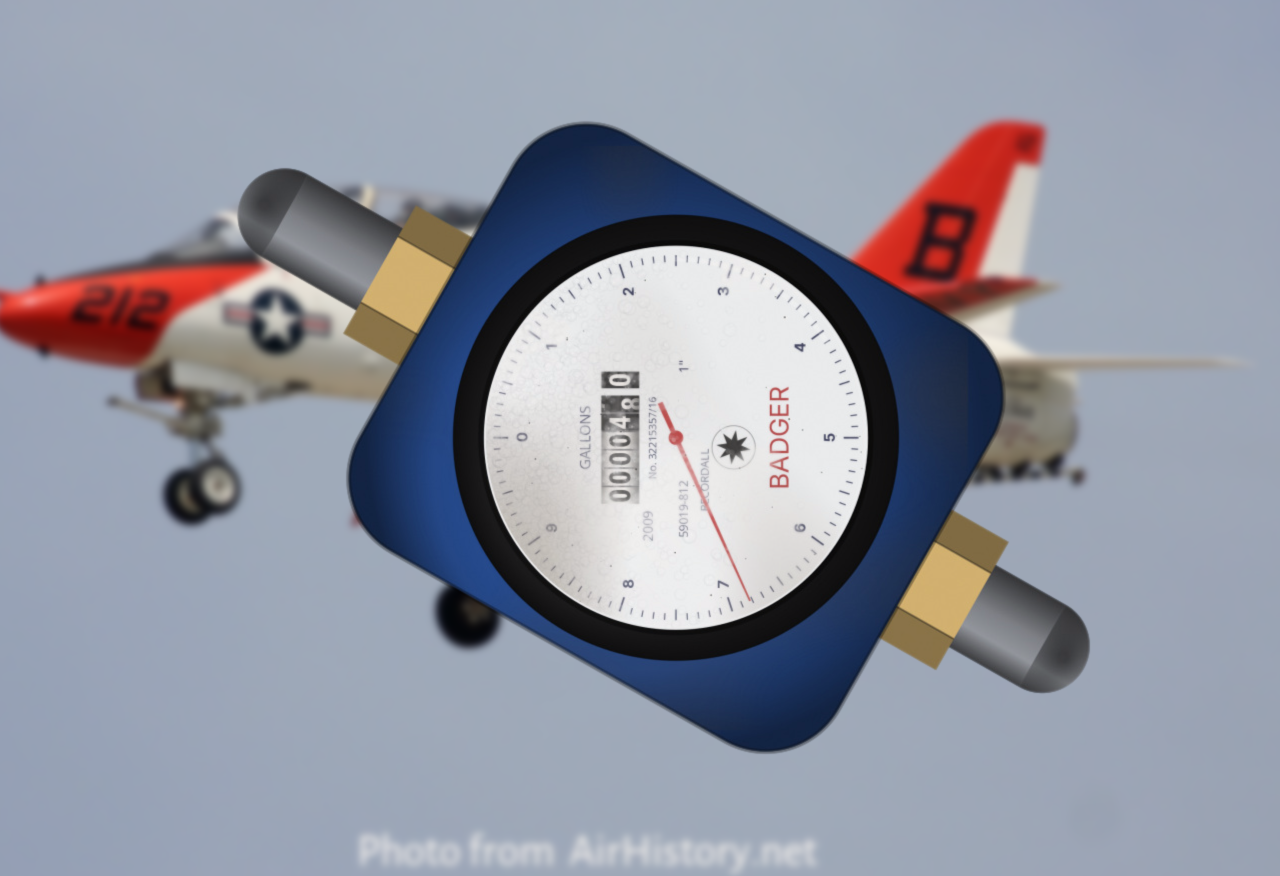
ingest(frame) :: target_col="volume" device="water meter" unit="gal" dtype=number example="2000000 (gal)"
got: 476.8 (gal)
